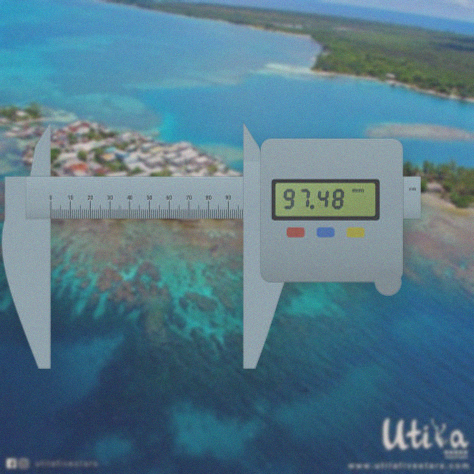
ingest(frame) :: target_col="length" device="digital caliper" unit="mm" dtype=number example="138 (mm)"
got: 97.48 (mm)
